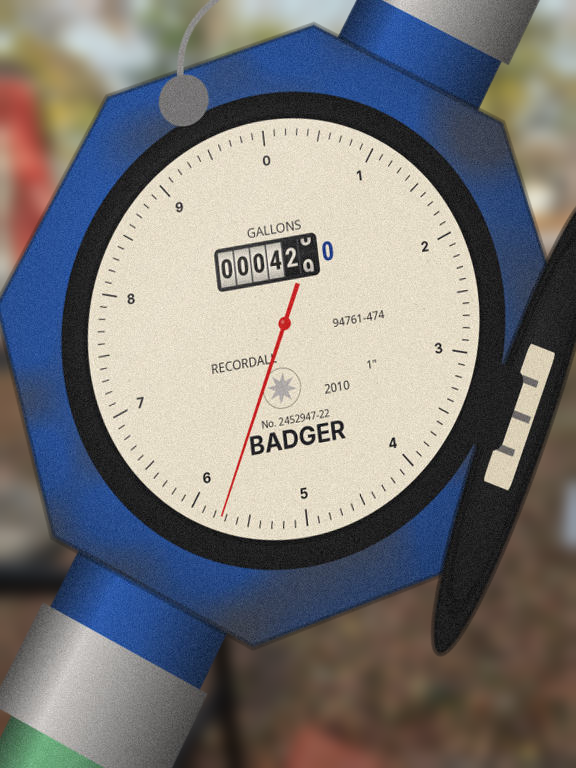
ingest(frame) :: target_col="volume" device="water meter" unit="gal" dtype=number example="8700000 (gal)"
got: 4285.7 (gal)
